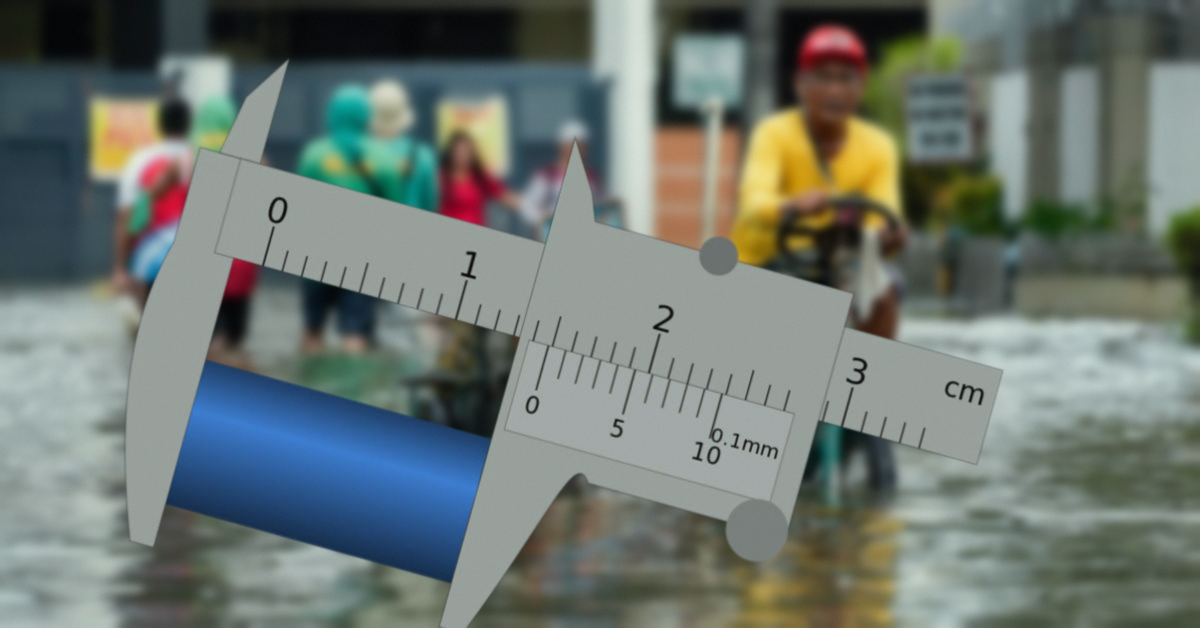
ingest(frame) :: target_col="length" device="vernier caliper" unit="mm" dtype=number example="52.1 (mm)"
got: 14.8 (mm)
